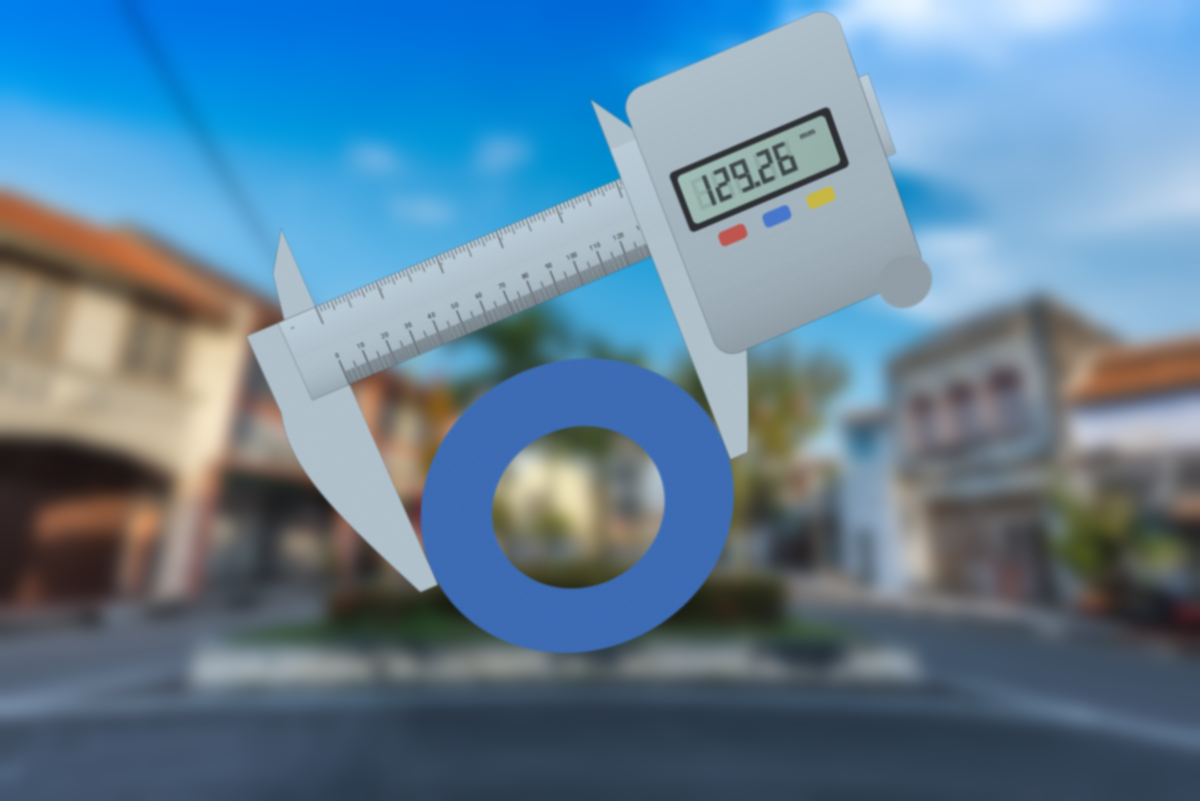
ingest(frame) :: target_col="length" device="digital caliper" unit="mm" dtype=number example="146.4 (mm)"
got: 129.26 (mm)
